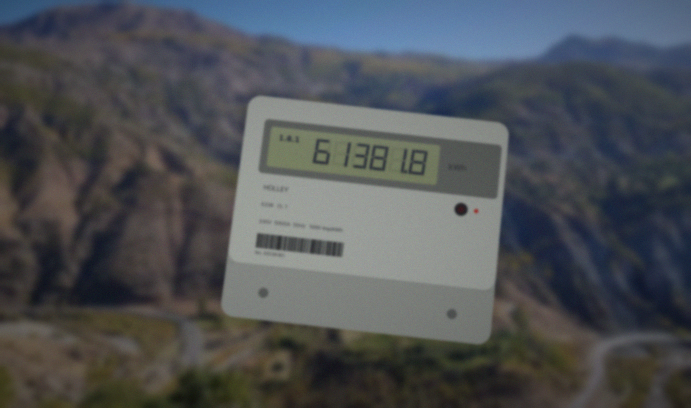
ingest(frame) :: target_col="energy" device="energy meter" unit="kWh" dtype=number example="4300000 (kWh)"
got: 61381.8 (kWh)
